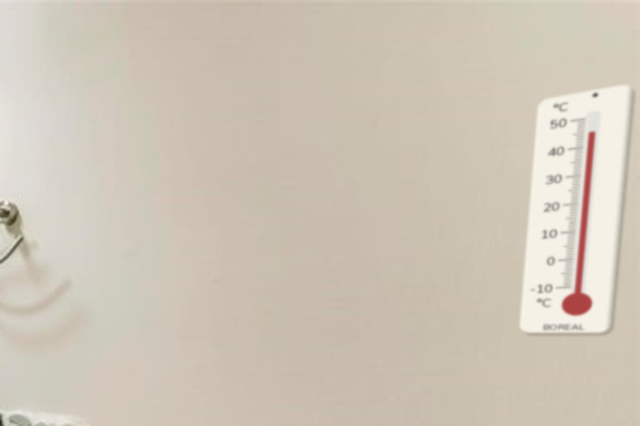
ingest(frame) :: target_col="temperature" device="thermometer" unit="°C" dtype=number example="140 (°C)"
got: 45 (°C)
